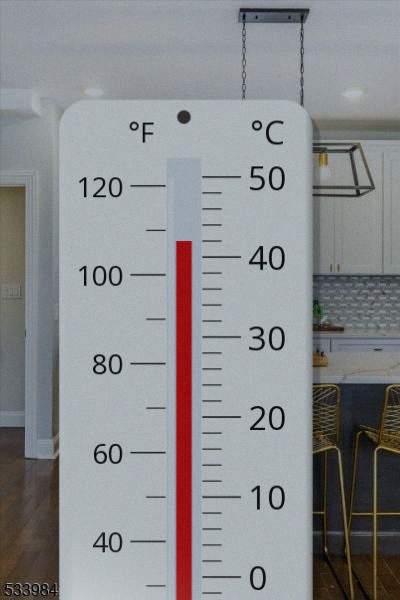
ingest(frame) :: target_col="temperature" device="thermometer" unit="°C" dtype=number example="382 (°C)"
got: 42 (°C)
